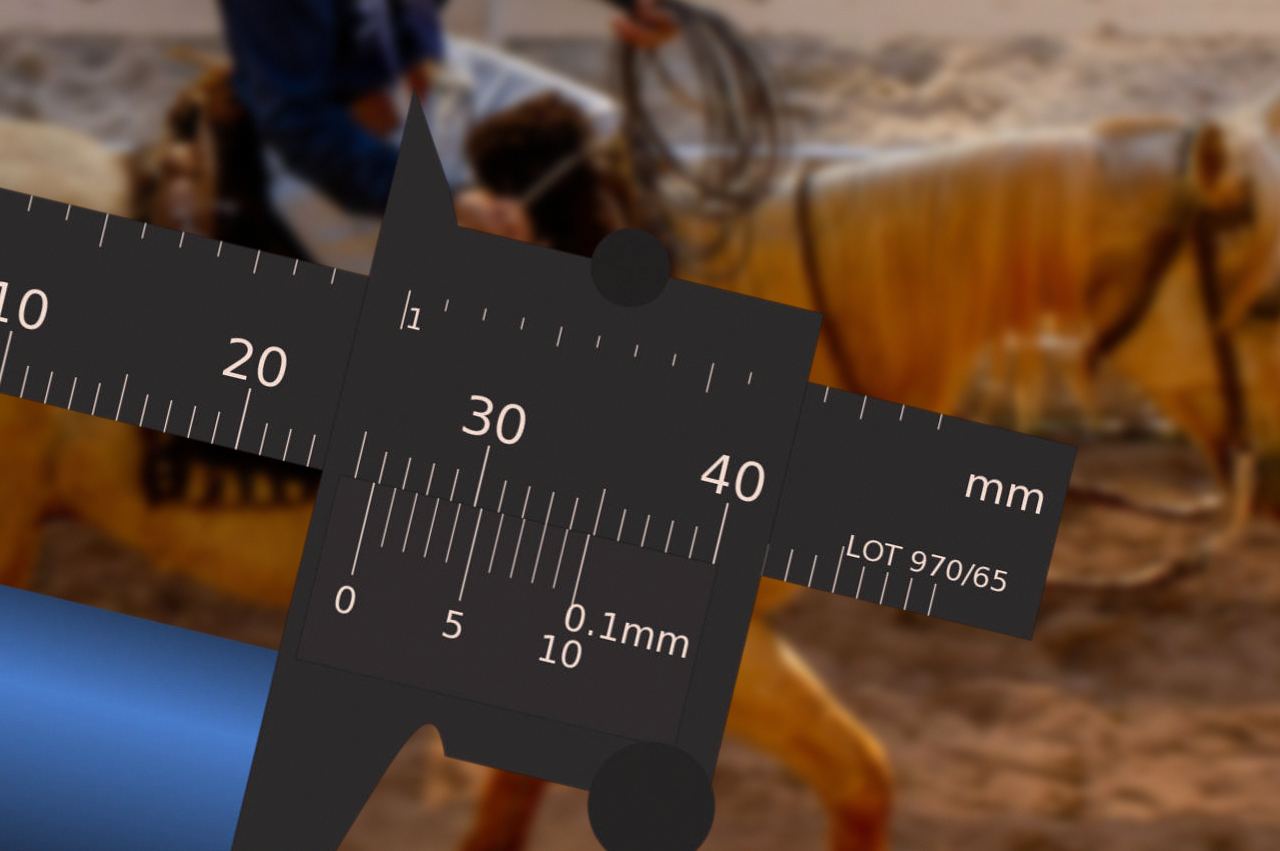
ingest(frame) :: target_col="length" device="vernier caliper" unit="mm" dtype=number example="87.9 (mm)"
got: 25.8 (mm)
